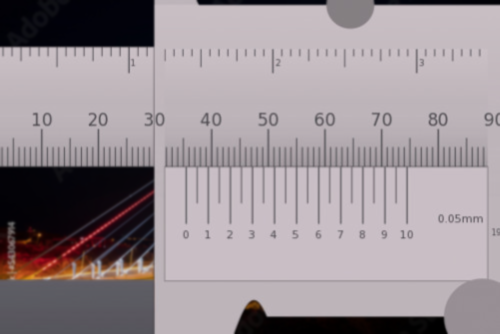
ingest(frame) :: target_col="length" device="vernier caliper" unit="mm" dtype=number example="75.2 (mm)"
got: 35.5 (mm)
